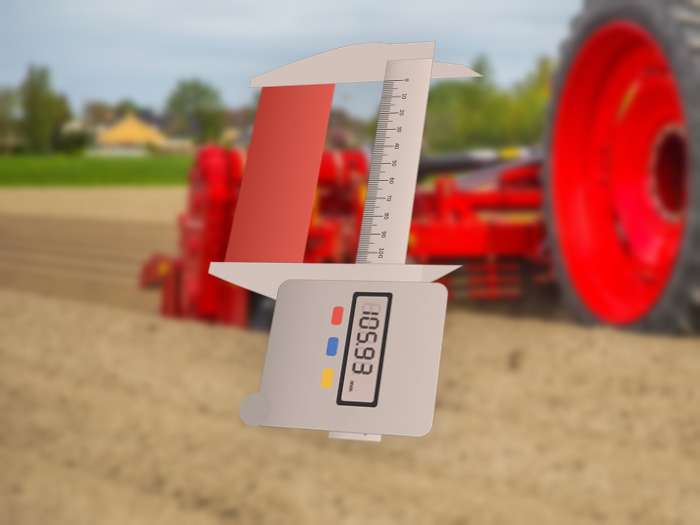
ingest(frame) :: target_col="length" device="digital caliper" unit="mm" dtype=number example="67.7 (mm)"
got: 105.93 (mm)
